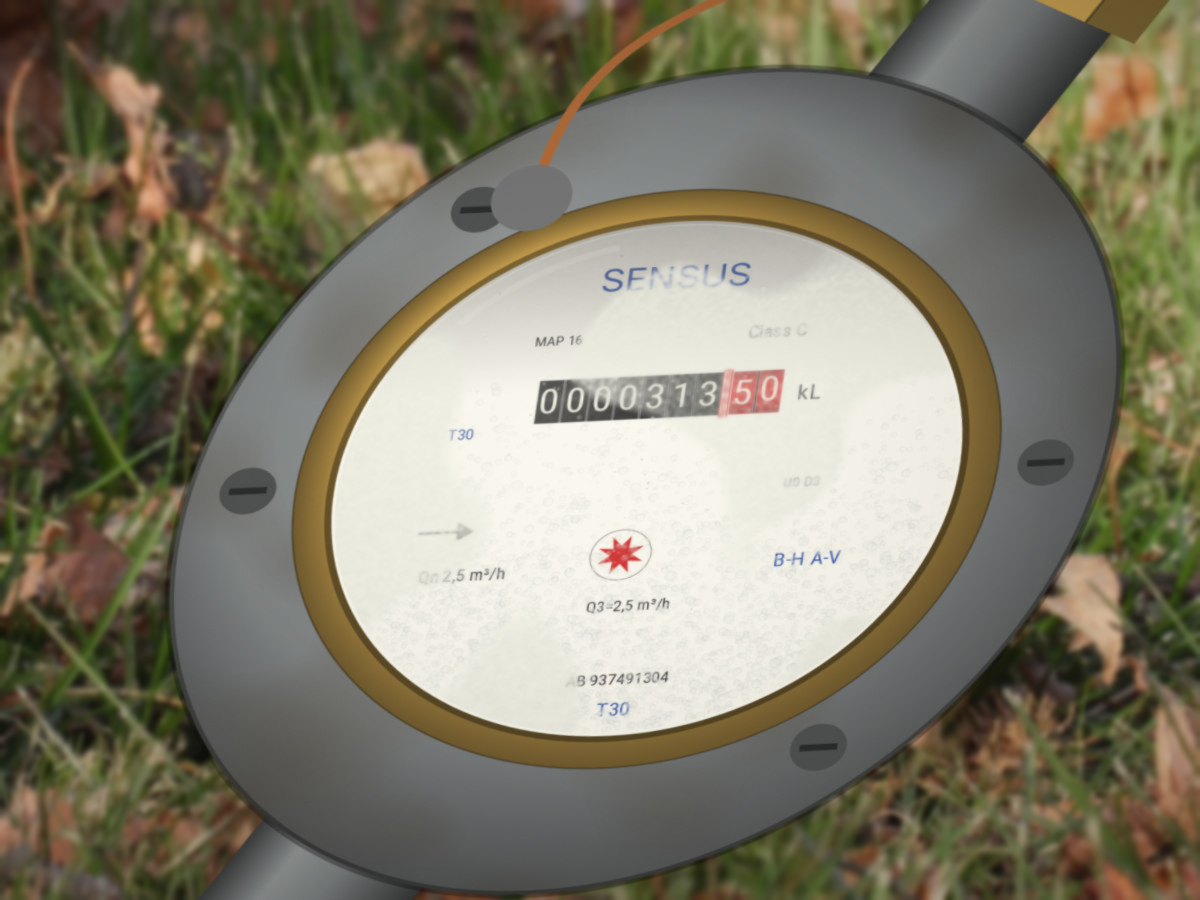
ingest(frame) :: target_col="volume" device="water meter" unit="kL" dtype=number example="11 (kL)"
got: 313.50 (kL)
